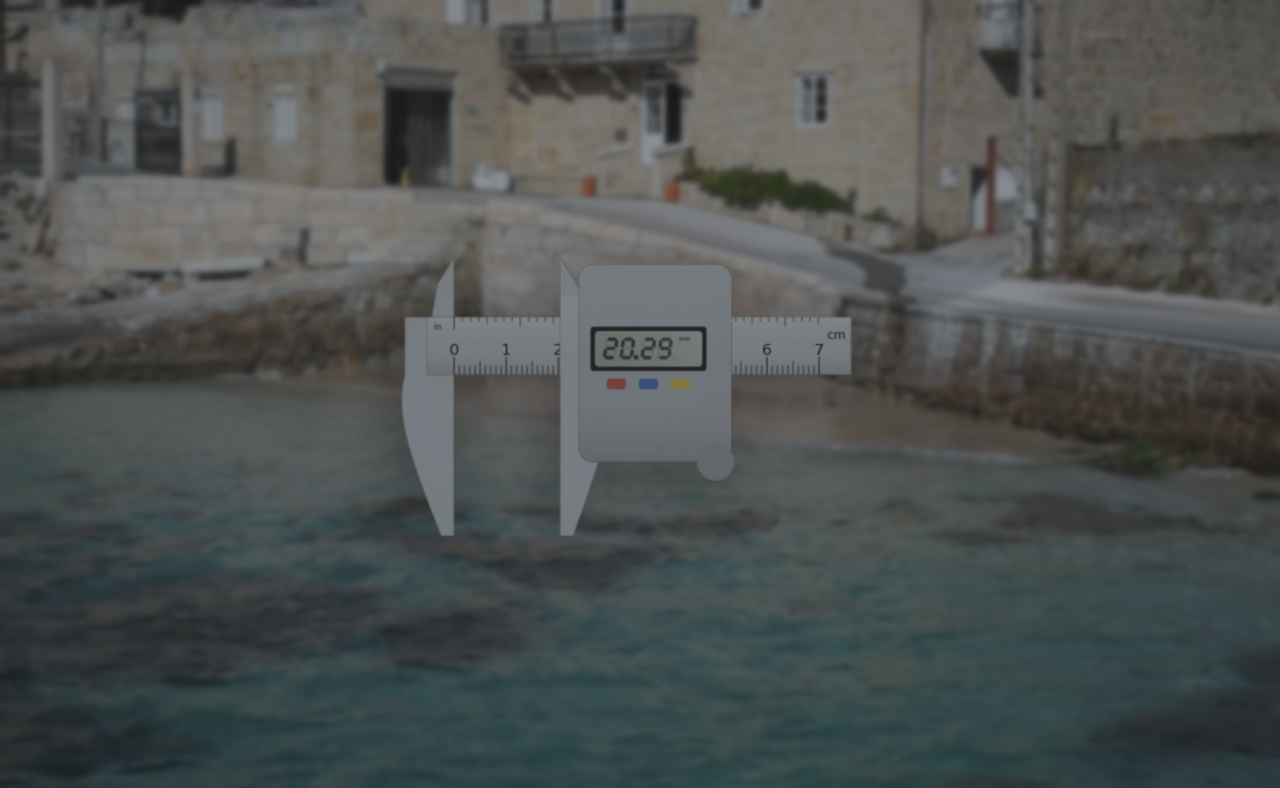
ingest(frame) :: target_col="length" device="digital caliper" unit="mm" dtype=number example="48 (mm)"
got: 20.29 (mm)
